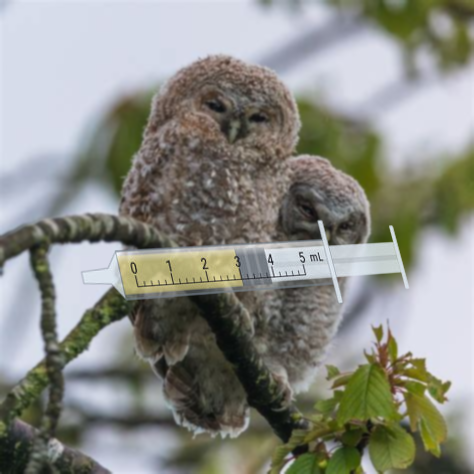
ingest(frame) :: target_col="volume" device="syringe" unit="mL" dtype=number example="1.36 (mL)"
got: 3 (mL)
